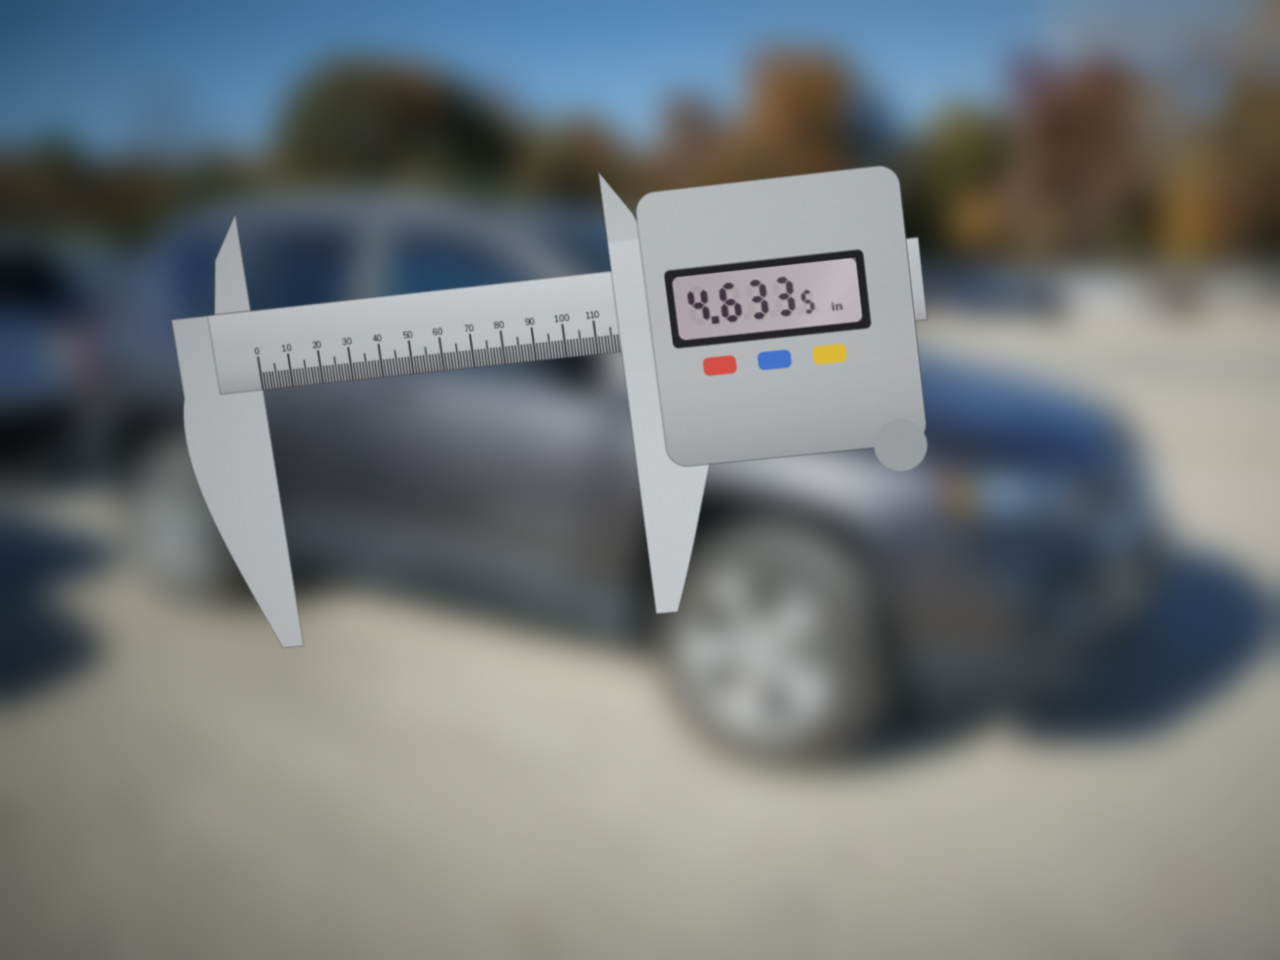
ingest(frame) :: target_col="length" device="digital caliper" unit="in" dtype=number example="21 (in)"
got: 4.6335 (in)
